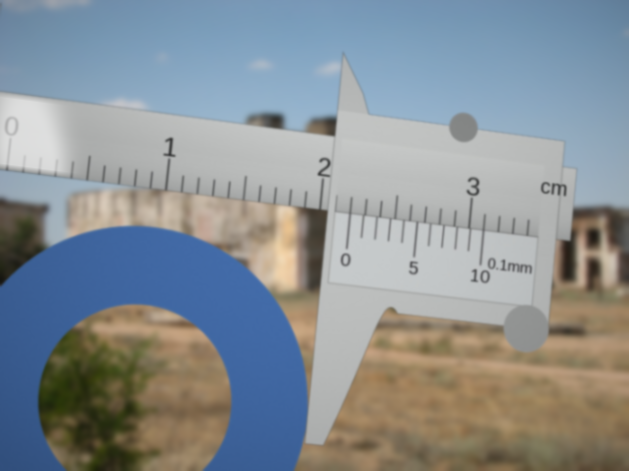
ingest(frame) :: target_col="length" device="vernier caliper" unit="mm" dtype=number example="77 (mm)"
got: 22.0 (mm)
